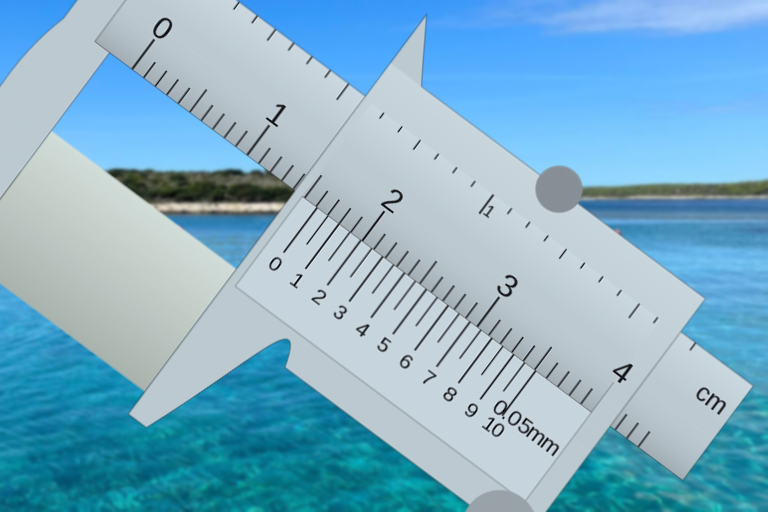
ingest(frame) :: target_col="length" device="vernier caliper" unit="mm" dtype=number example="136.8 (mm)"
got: 16.1 (mm)
